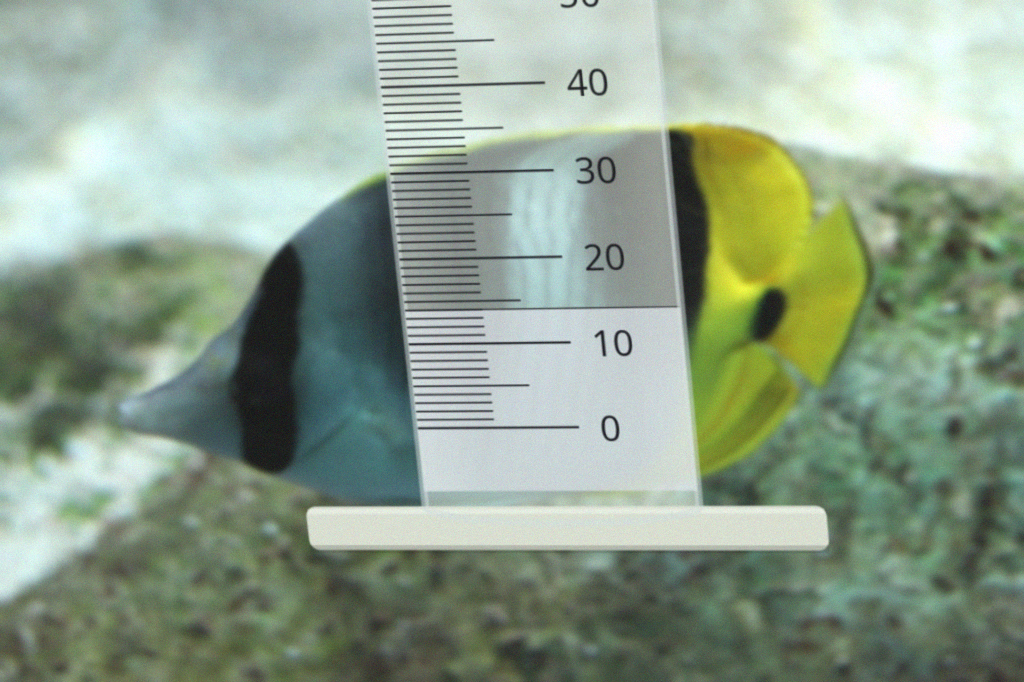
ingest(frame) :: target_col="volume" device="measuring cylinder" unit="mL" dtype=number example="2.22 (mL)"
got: 14 (mL)
